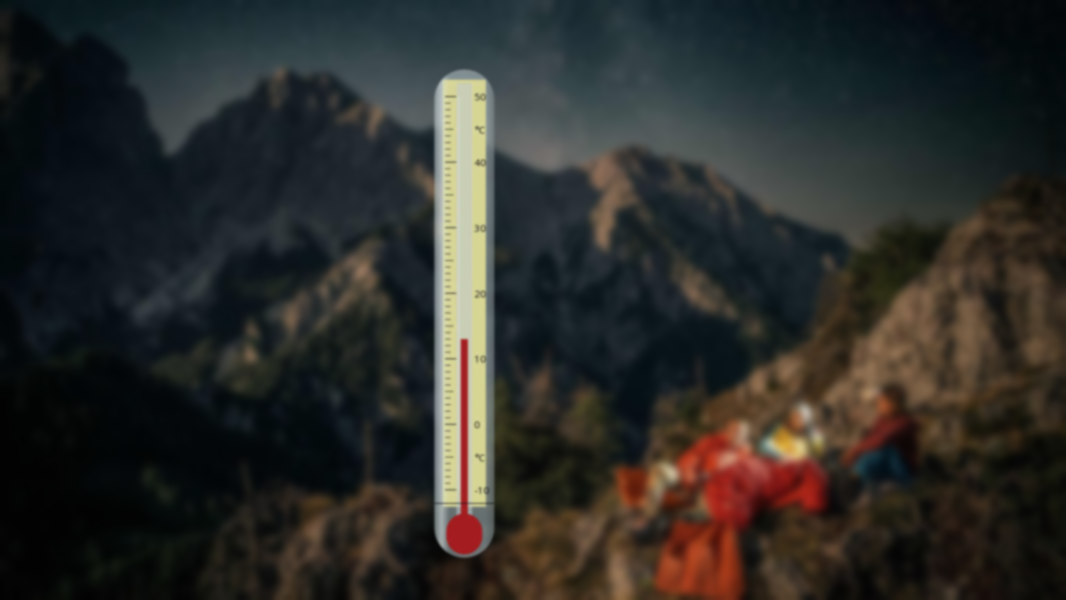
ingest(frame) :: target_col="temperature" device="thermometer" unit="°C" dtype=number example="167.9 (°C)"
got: 13 (°C)
